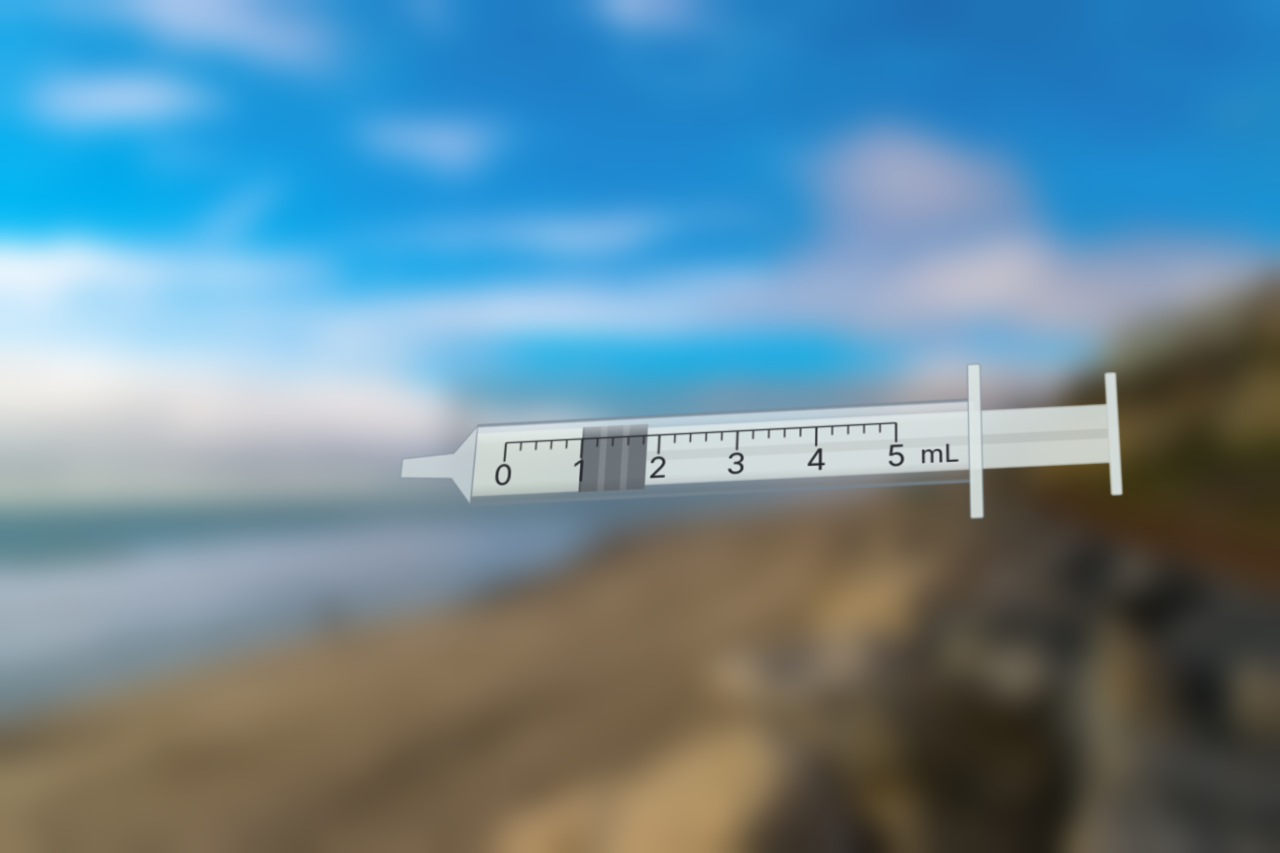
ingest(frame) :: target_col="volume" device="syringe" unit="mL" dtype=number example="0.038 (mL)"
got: 1 (mL)
